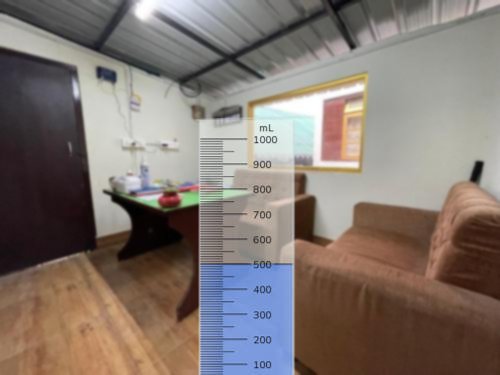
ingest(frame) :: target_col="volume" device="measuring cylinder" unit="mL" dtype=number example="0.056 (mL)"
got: 500 (mL)
